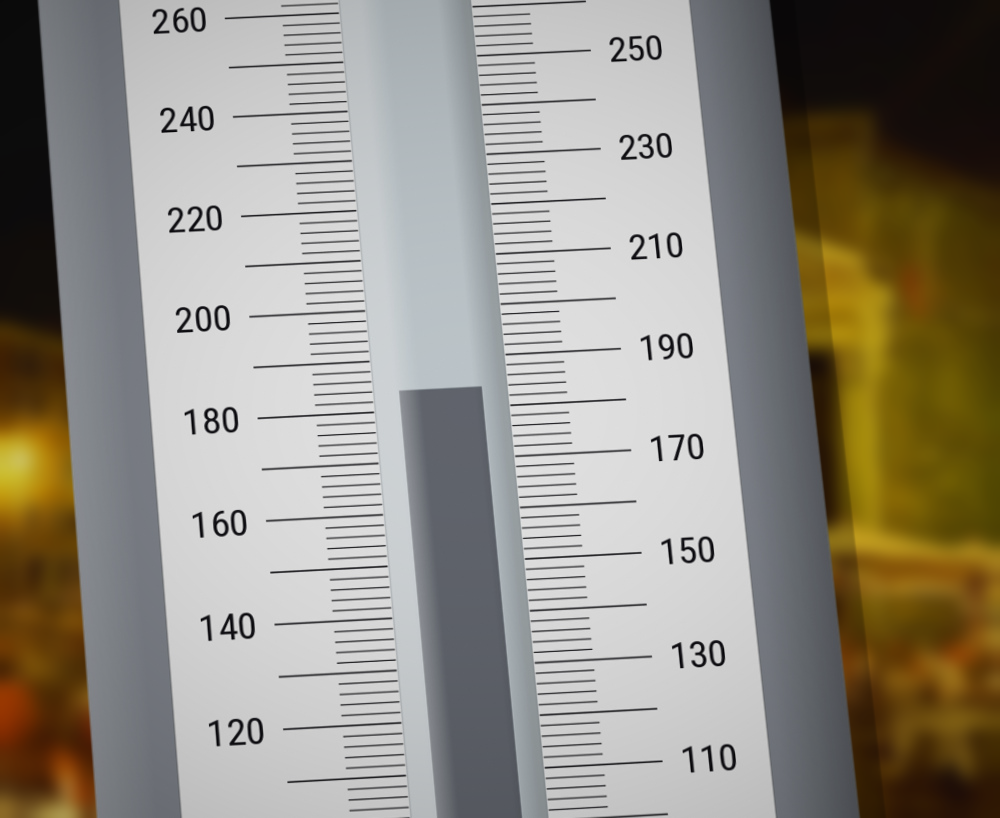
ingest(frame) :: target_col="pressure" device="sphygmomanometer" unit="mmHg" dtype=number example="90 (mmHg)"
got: 184 (mmHg)
